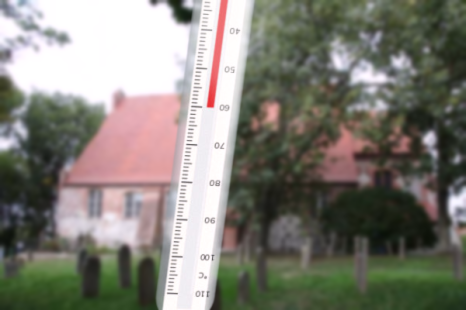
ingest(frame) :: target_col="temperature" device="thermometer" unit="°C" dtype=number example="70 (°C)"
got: 60 (°C)
